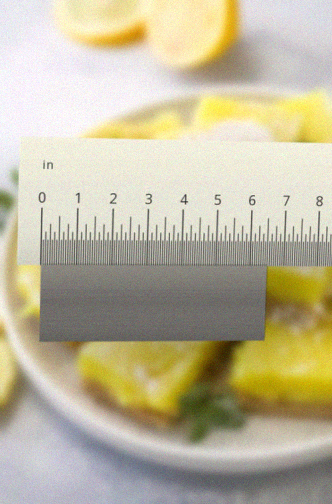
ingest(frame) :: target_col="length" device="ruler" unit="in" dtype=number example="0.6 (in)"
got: 6.5 (in)
